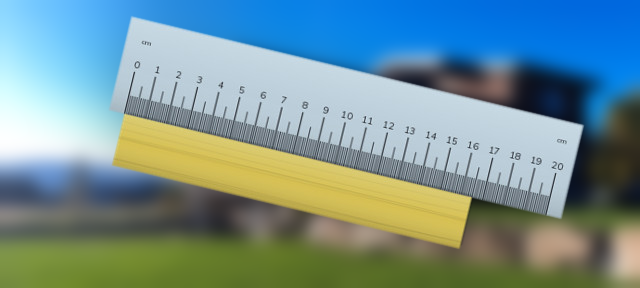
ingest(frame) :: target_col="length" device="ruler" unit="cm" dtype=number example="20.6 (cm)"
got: 16.5 (cm)
